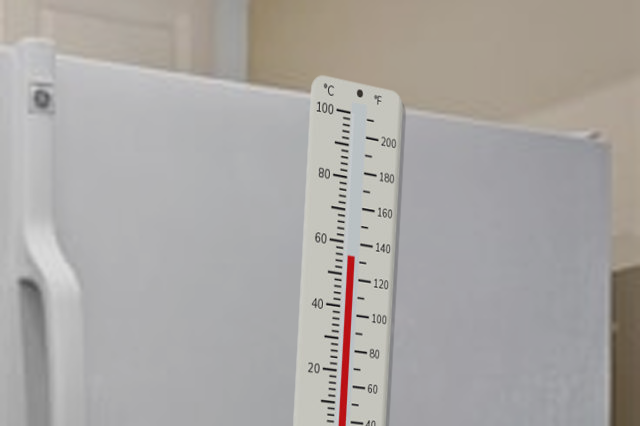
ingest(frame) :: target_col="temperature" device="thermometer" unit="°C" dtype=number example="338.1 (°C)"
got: 56 (°C)
